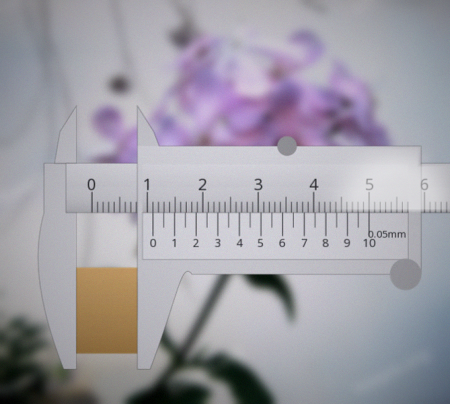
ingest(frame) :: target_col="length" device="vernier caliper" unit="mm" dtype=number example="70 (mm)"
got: 11.0 (mm)
